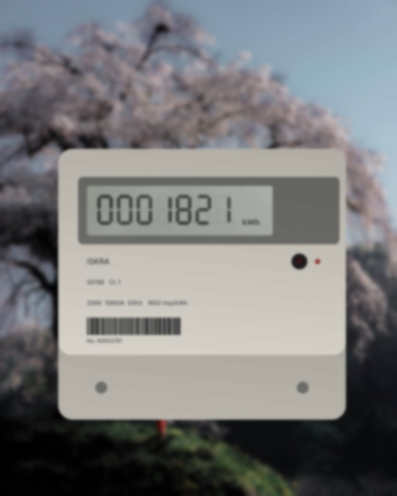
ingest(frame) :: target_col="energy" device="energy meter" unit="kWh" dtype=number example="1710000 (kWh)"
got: 1821 (kWh)
